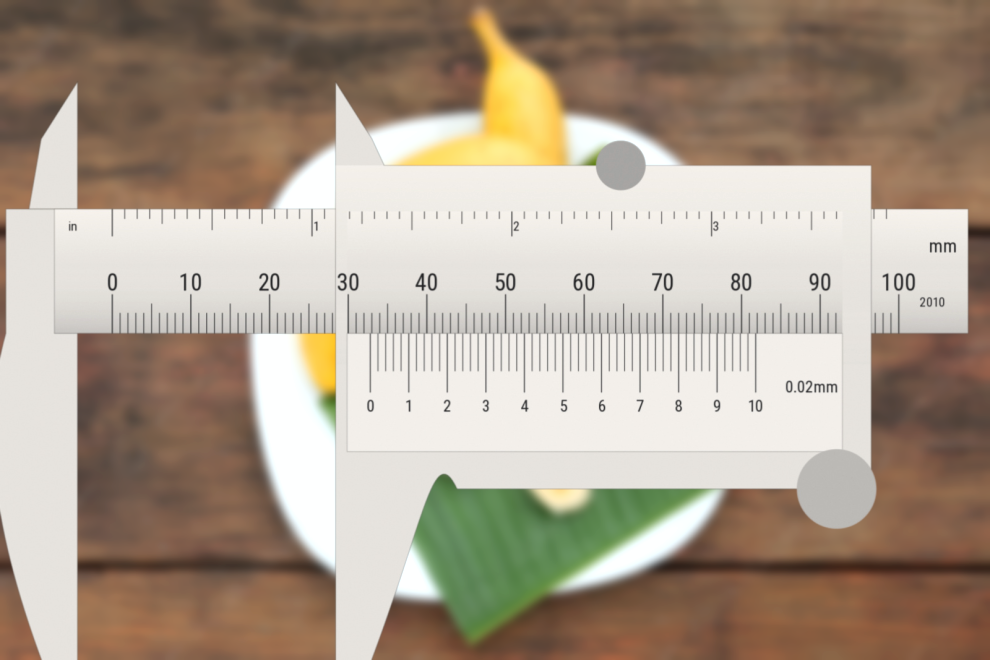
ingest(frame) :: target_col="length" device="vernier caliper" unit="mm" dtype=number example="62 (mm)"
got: 32.8 (mm)
